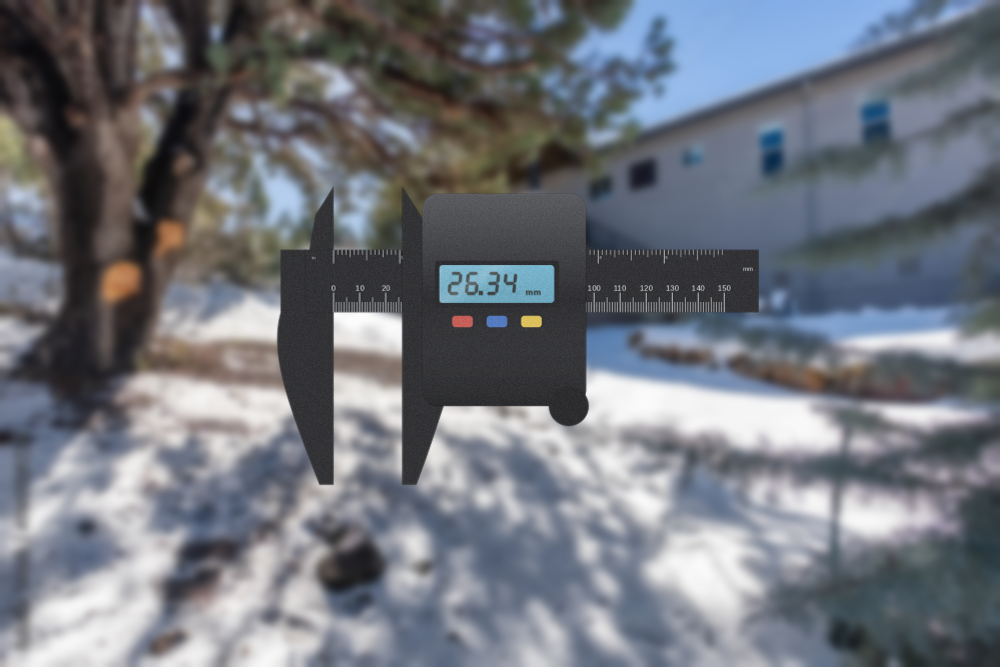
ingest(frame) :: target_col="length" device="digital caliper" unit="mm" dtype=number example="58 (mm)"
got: 26.34 (mm)
